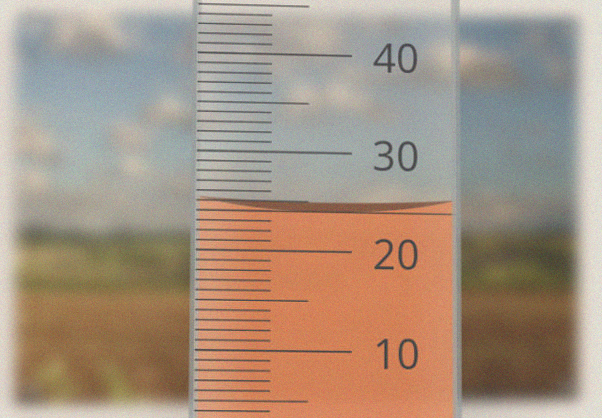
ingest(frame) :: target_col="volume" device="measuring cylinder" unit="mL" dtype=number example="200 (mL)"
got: 24 (mL)
